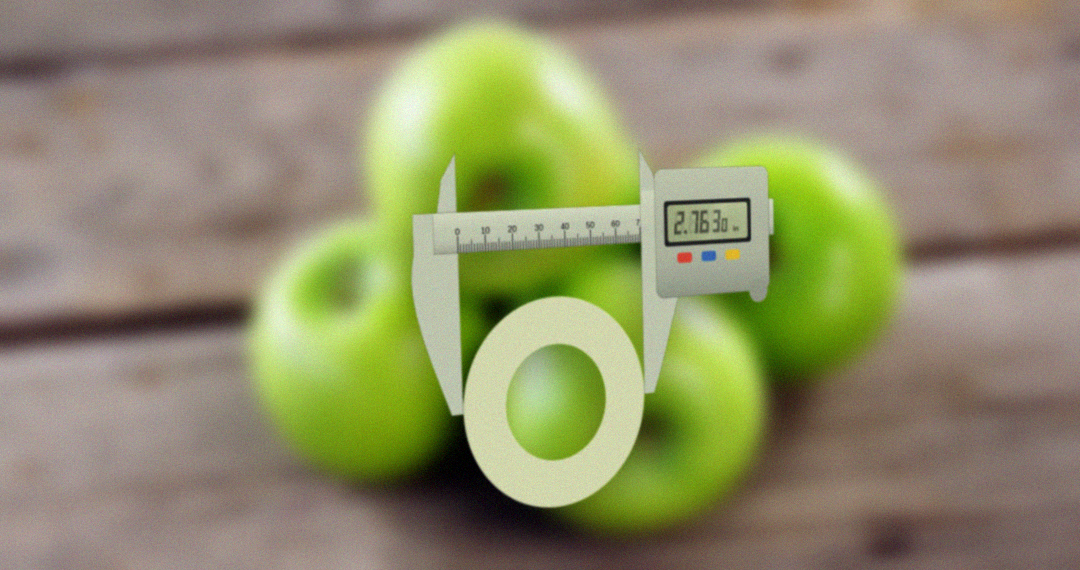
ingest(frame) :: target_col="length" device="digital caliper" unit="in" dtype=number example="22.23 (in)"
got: 2.7630 (in)
